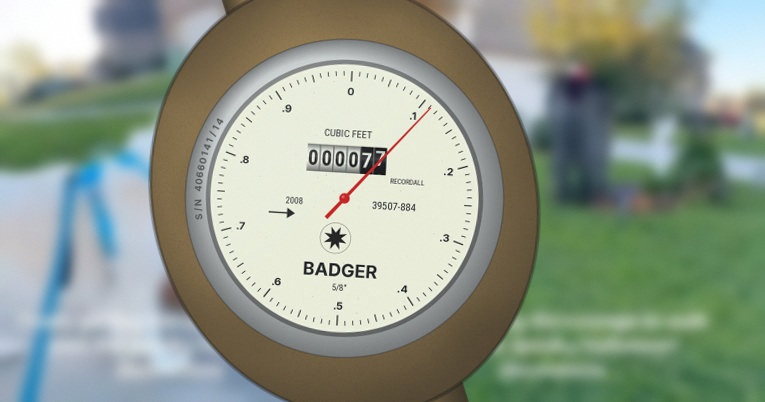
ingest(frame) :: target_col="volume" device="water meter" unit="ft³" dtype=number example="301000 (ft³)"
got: 77.11 (ft³)
